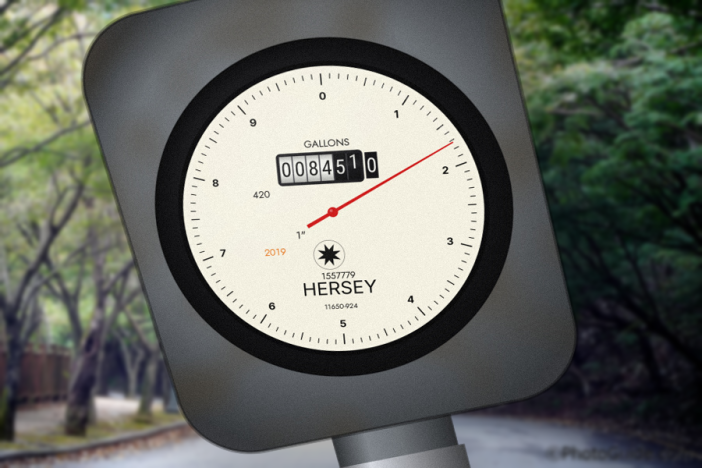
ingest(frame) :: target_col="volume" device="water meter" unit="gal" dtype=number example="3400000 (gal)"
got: 84511.7 (gal)
